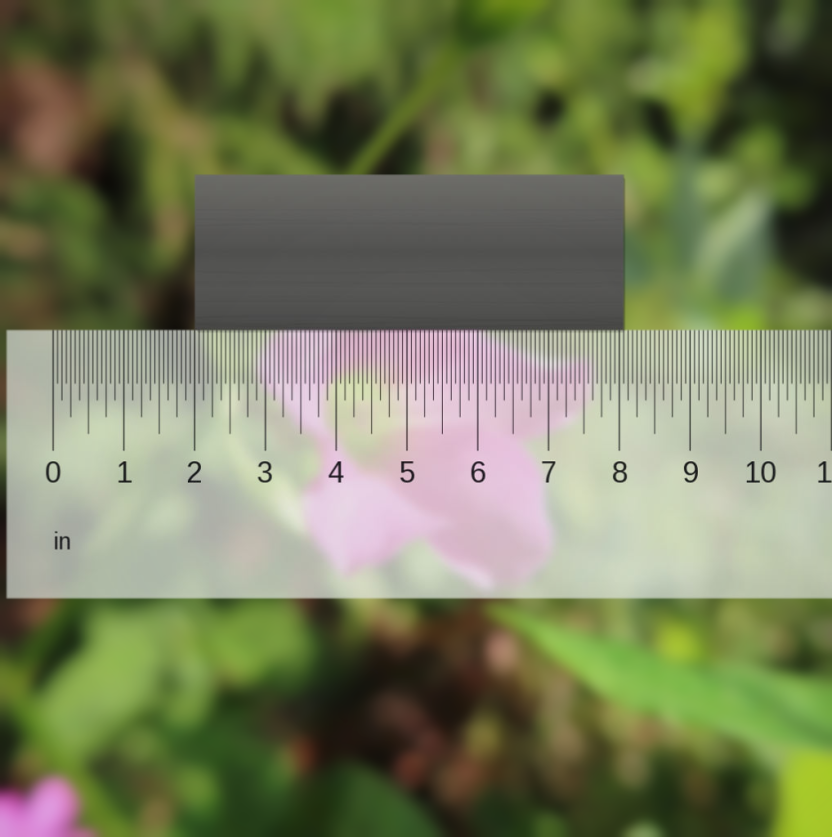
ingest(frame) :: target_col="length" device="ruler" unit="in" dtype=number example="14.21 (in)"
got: 6.0625 (in)
